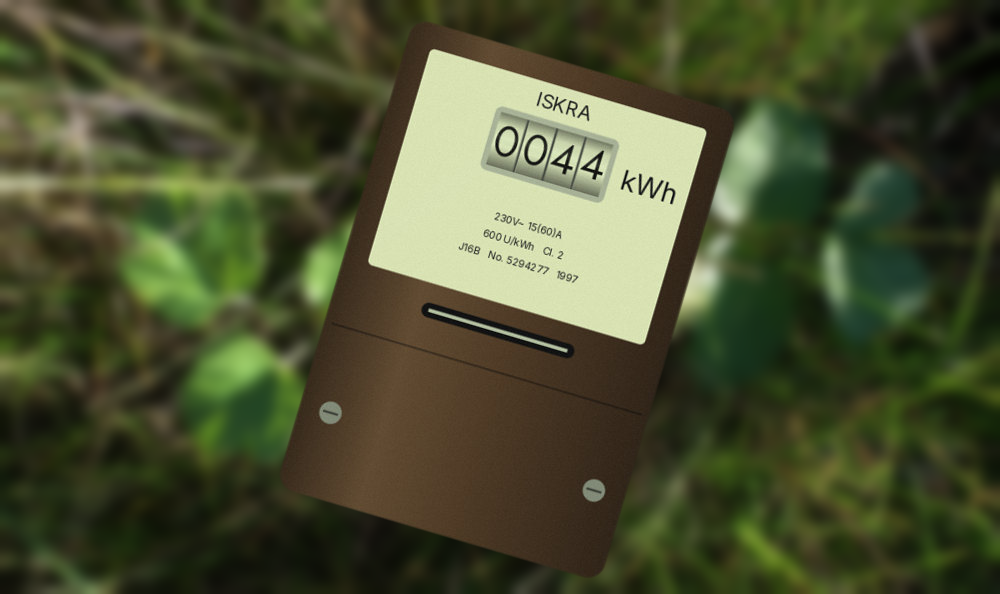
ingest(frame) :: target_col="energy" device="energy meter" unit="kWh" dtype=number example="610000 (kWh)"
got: 44 (kWh)
